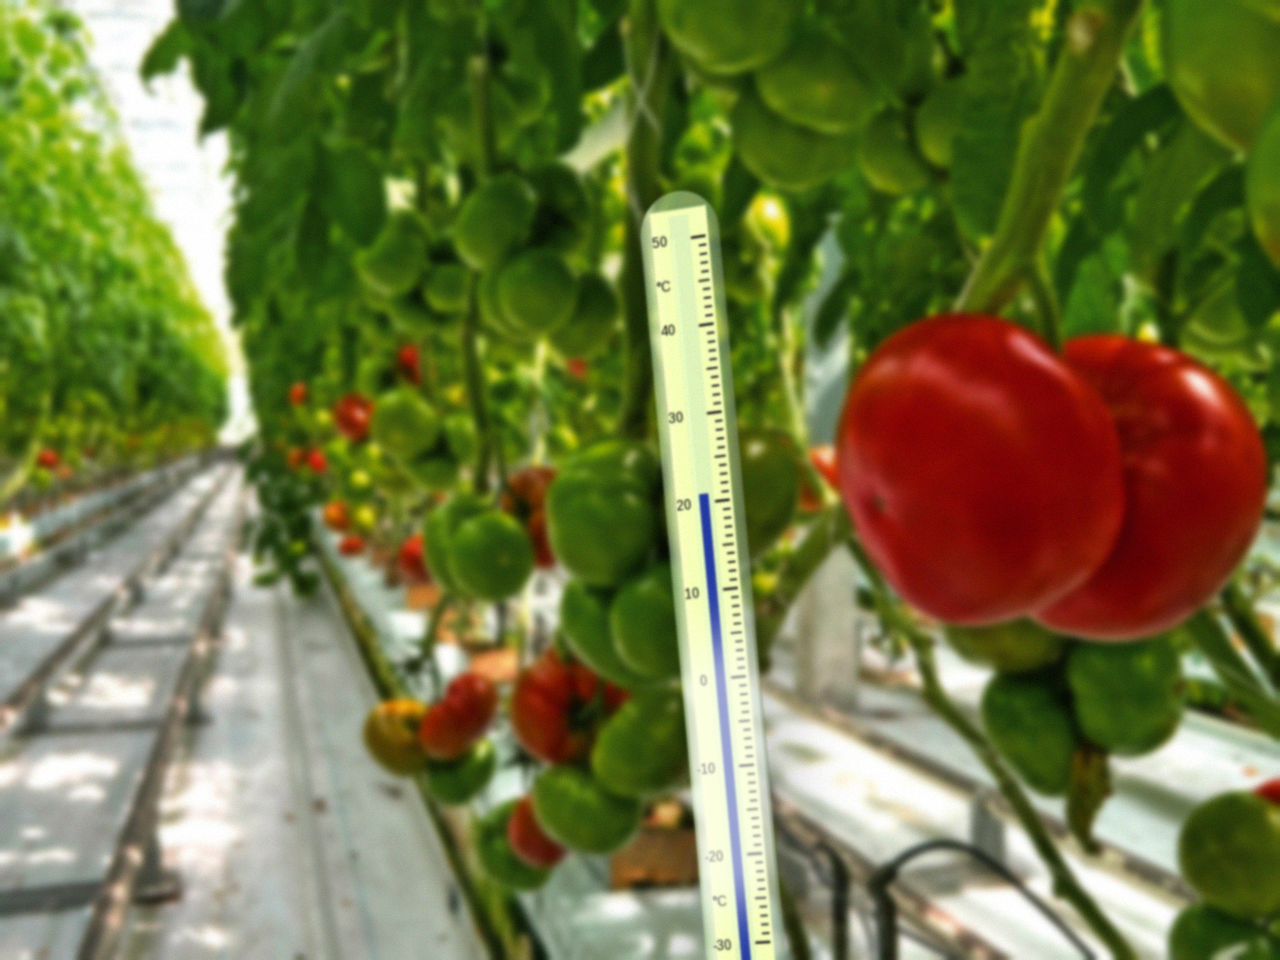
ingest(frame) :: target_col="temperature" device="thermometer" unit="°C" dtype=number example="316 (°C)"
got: 21 (°C)
